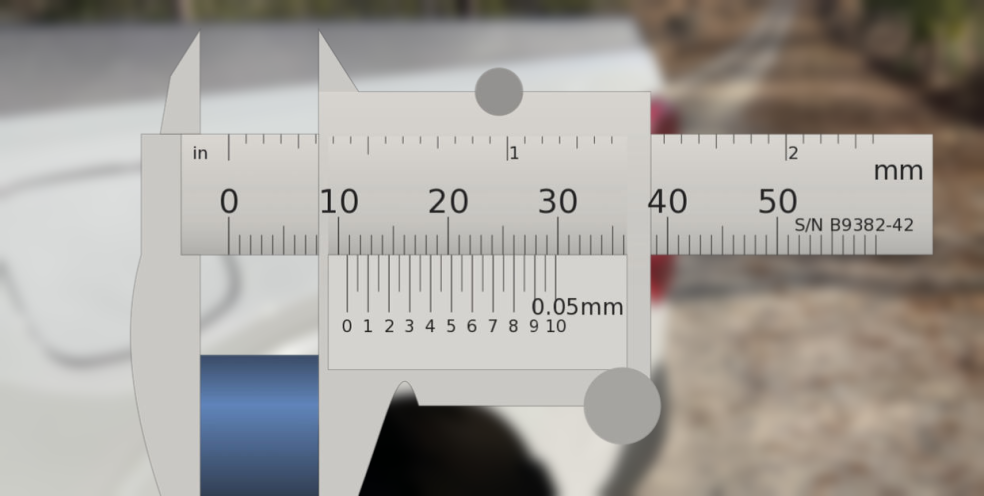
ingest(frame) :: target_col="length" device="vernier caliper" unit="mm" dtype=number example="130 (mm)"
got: 10.8 (mm)
